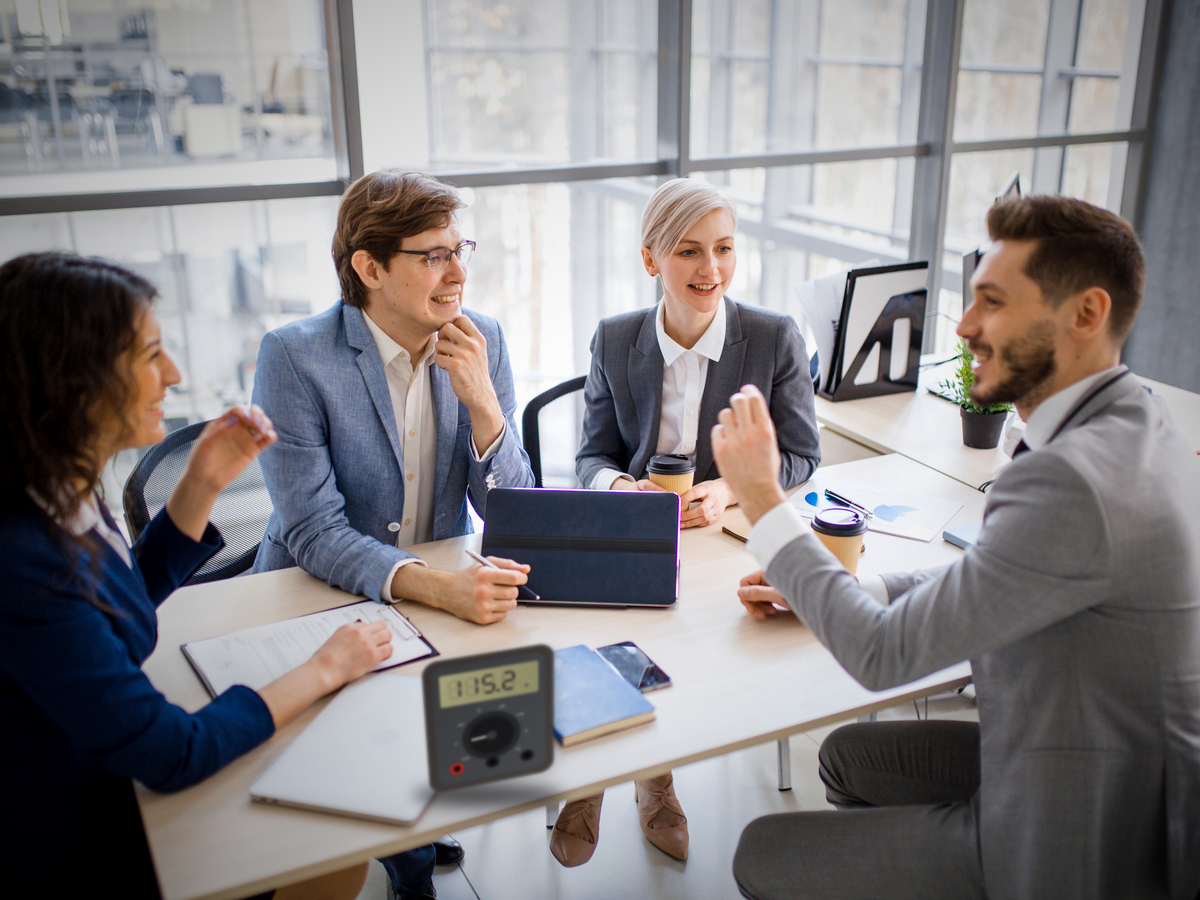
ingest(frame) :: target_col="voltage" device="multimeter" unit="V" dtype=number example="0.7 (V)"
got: 115.2 (V)
